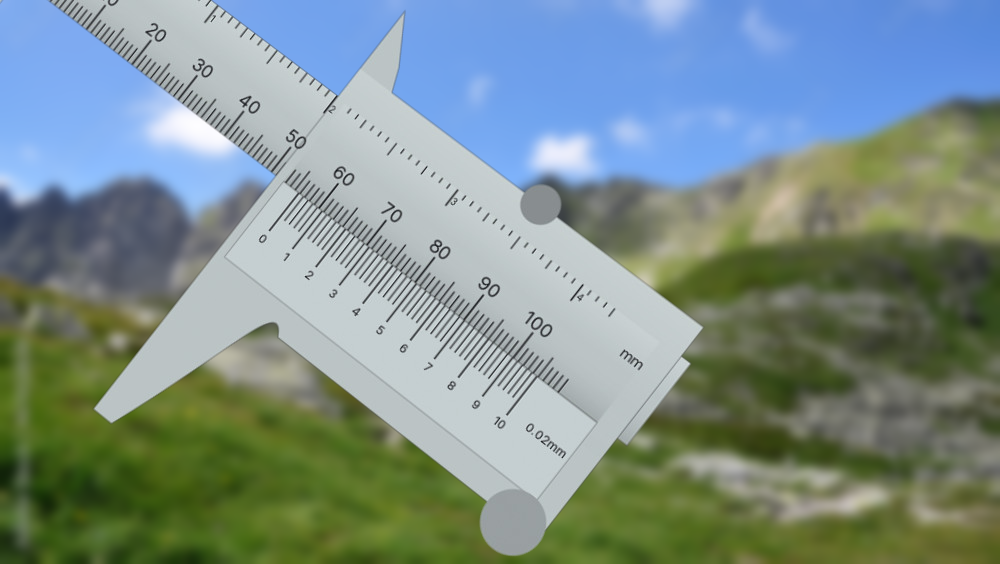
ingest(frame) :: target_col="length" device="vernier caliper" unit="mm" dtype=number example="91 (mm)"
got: 55.8 (mm)
